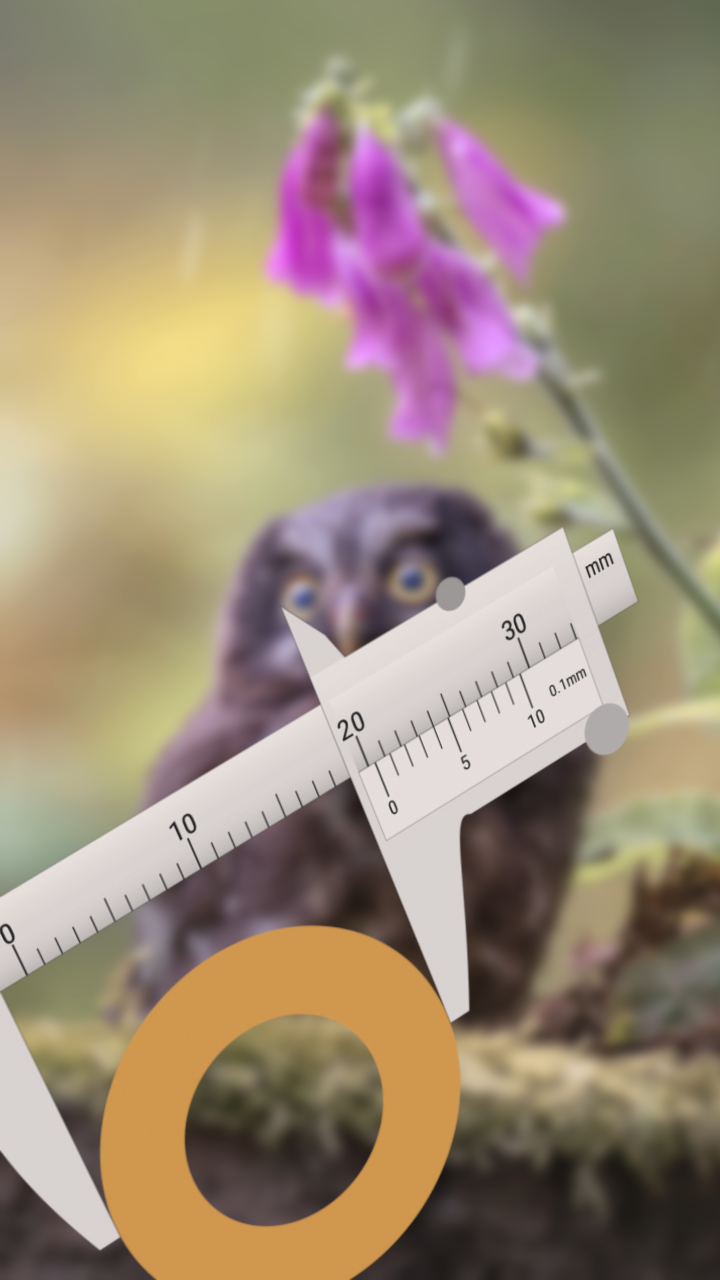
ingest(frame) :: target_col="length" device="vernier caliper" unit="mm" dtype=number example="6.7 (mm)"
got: 20.4 (mm)
